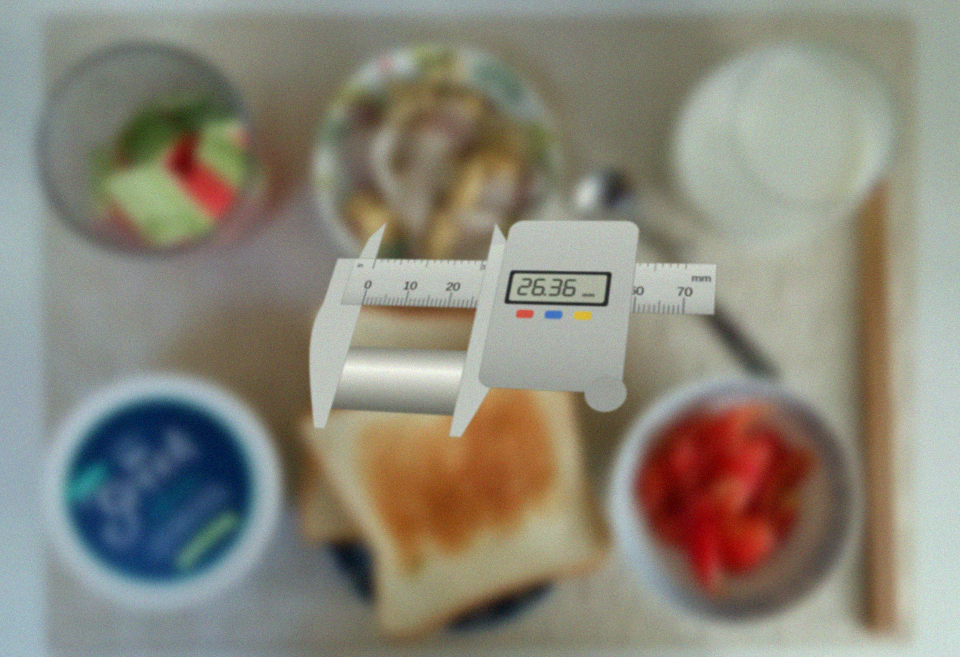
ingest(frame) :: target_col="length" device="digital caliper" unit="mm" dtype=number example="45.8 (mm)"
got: 26.36 (mm)
